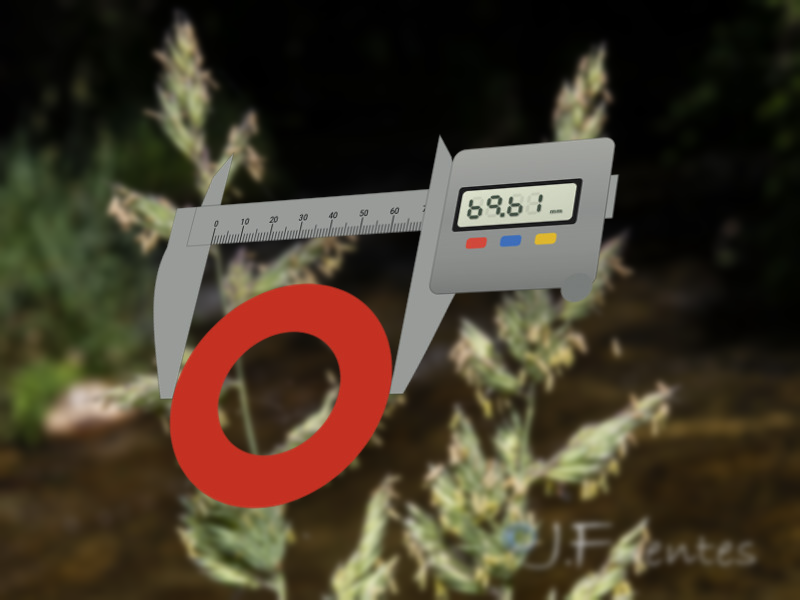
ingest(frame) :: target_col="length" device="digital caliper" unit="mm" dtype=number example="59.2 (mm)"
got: 69.61 (mm)
